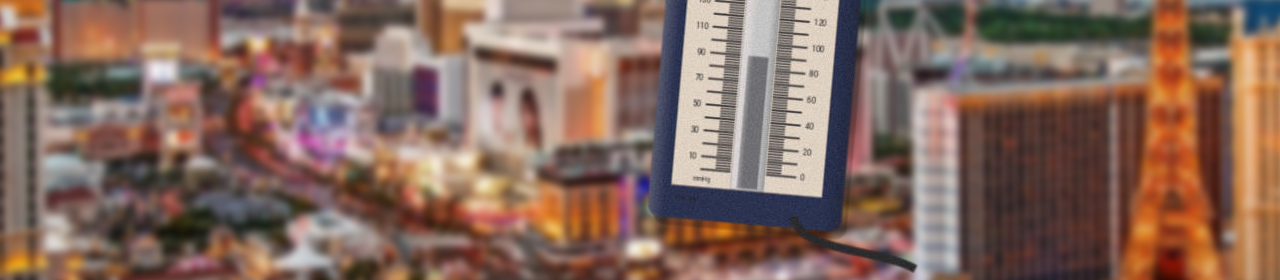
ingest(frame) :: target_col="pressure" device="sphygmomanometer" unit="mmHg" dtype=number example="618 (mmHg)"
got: 90 (mmHg)
